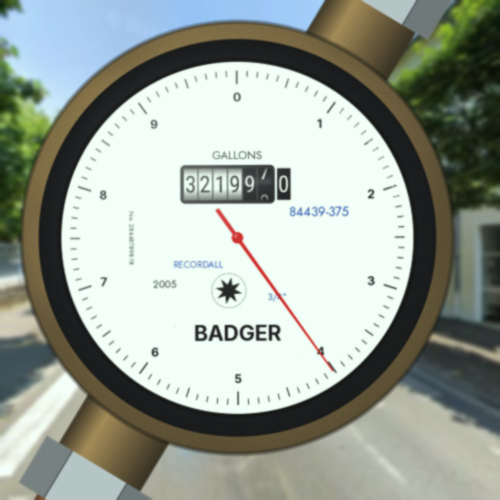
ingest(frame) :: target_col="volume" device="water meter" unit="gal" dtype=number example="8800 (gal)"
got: 3219974.0 (gal)
